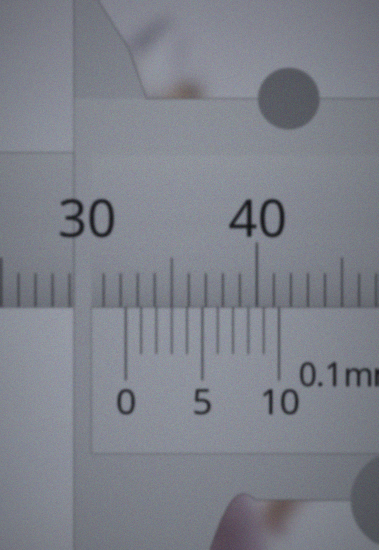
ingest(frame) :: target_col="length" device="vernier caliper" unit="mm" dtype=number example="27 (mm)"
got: 32.3 (mm)
